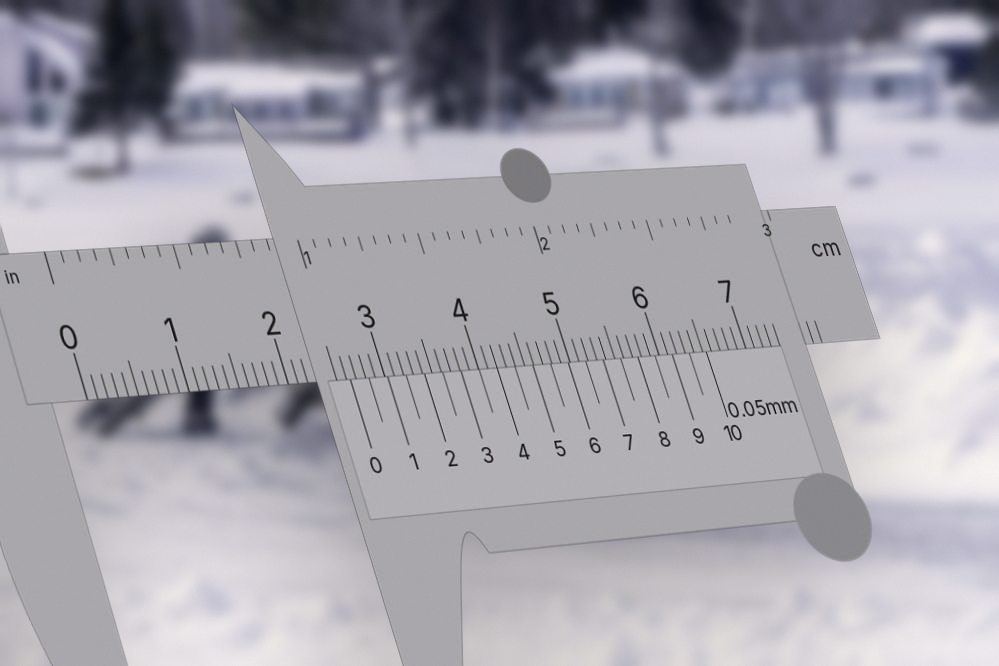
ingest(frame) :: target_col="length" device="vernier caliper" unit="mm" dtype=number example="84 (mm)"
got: 26.4 (mm)
